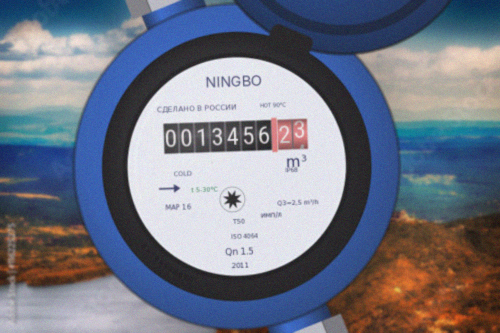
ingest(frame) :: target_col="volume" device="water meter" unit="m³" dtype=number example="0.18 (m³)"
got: 13456.23 (m³)
